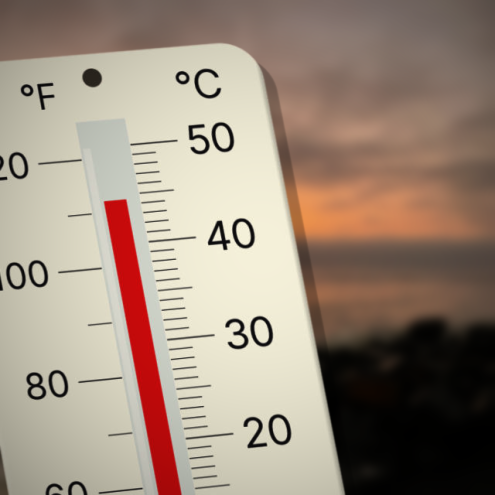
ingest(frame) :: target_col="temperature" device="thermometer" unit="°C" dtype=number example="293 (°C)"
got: 44.5 (°C)
